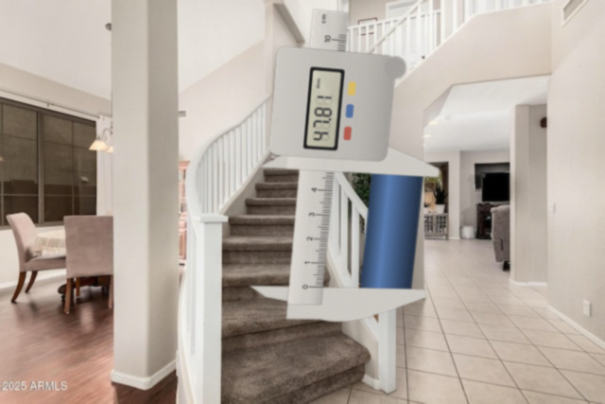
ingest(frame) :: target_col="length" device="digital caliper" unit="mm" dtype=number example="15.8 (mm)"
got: 47.81 (mm)
